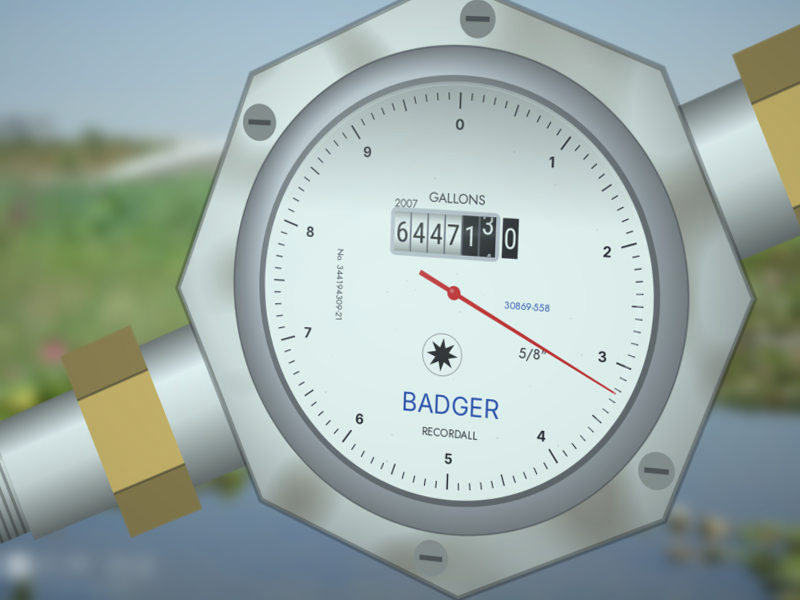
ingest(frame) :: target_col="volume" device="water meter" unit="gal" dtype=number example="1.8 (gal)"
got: 6447133.2 (gal)
